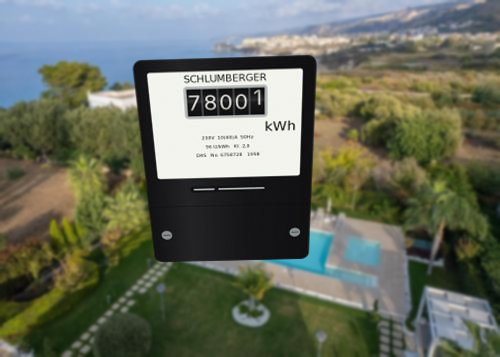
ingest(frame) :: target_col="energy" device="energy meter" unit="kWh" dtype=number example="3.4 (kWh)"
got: 78001 (kWh)
